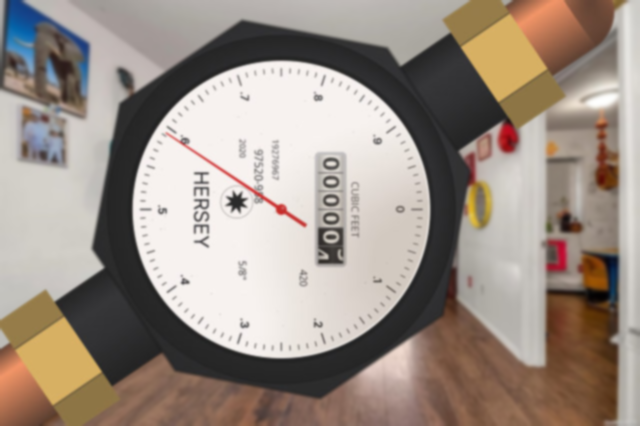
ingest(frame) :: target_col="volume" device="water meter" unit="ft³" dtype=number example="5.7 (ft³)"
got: 3.59 (ft³)
